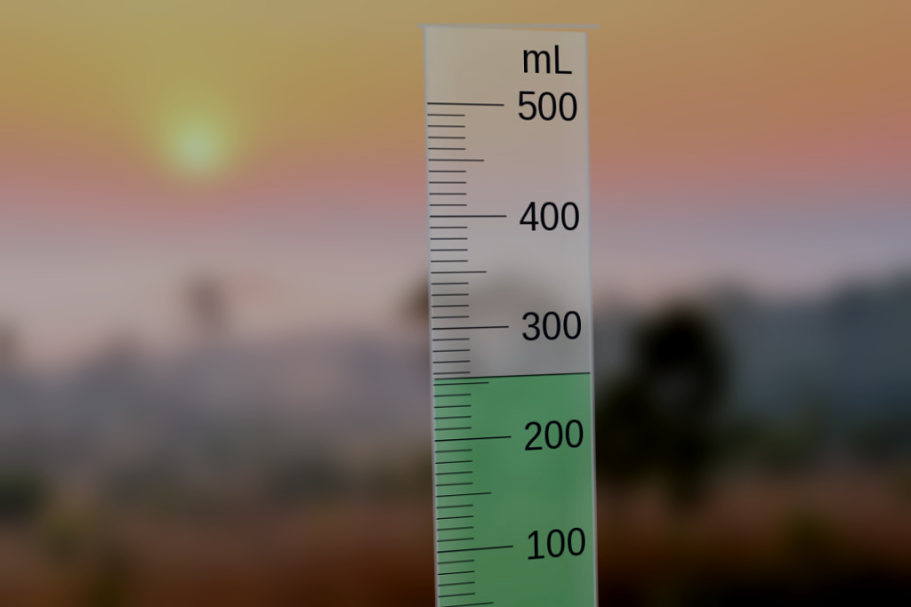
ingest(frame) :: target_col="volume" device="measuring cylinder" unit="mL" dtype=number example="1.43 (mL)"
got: 255 (mL)
